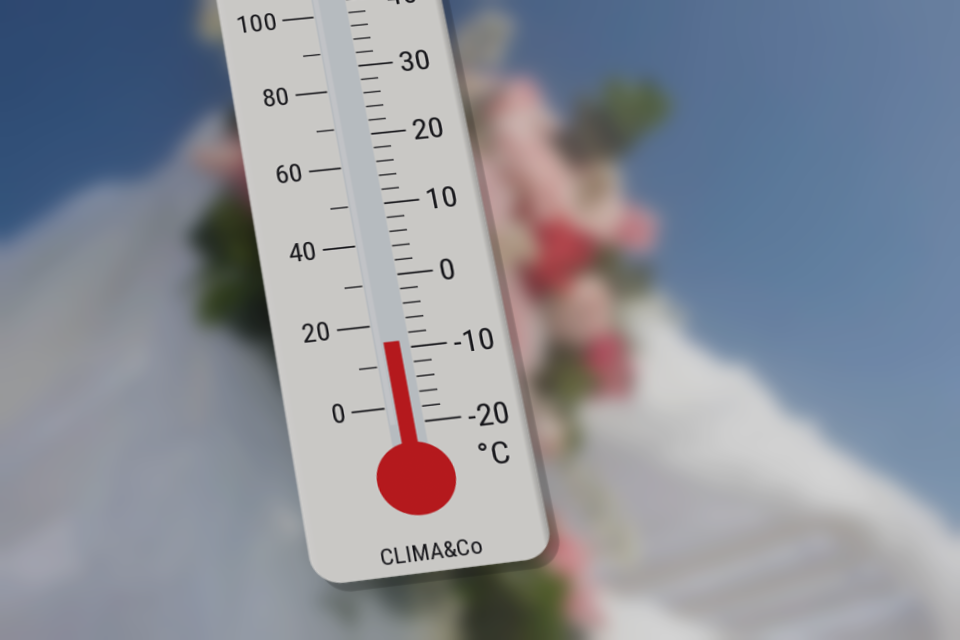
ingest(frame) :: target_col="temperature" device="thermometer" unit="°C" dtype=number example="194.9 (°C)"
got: -9 (°C)
